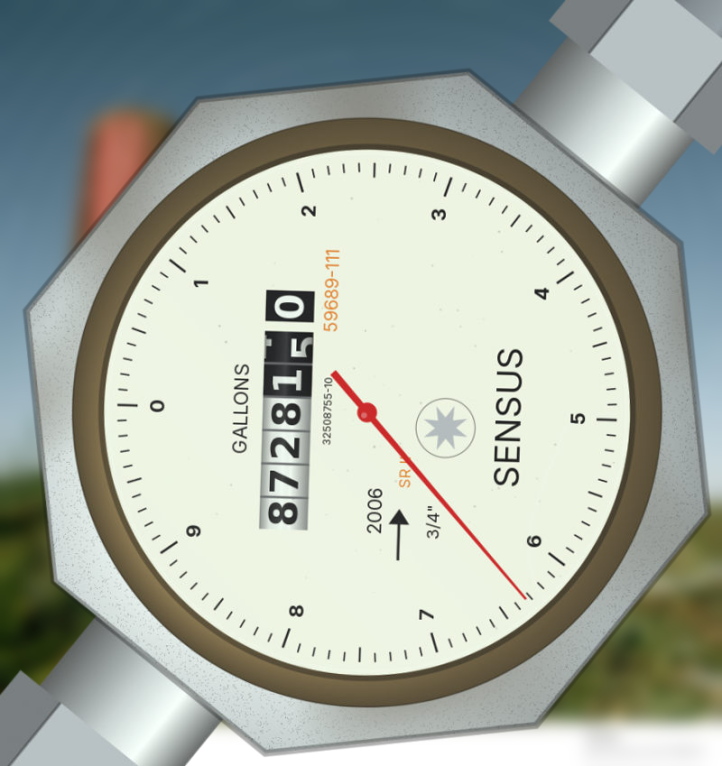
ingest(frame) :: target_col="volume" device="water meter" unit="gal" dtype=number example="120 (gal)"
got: 8728146.3 (gal)
